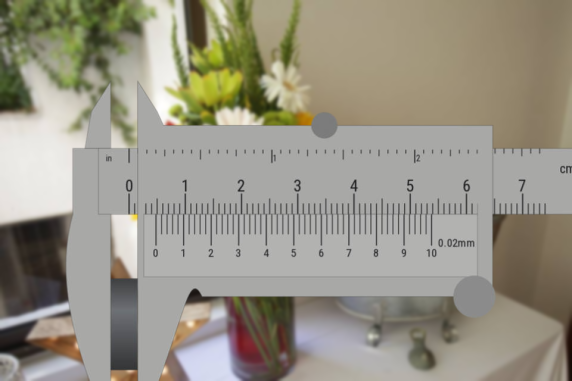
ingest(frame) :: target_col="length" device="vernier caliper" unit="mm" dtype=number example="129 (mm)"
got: 4.8 (mm)
